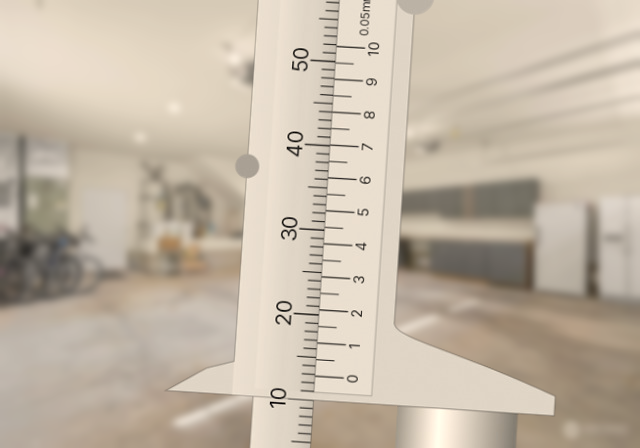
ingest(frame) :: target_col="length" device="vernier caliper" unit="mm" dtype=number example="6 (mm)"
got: 12.8 (mm)
